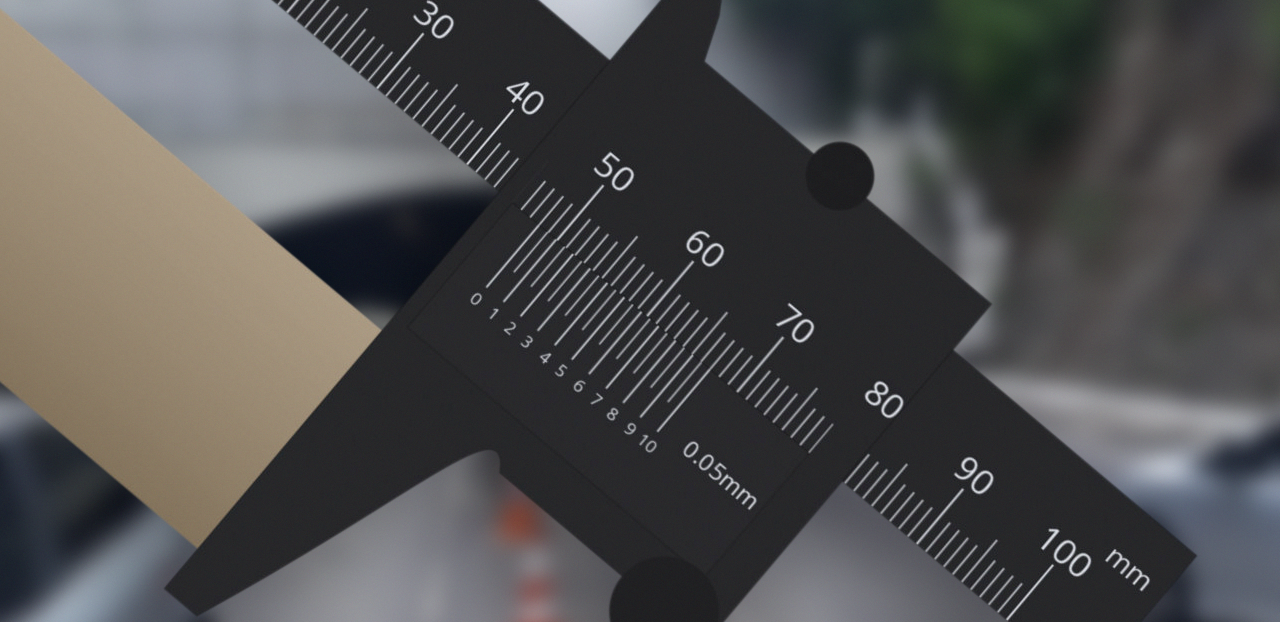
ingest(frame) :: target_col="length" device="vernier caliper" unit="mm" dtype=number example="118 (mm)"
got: 48.0 (mm)
